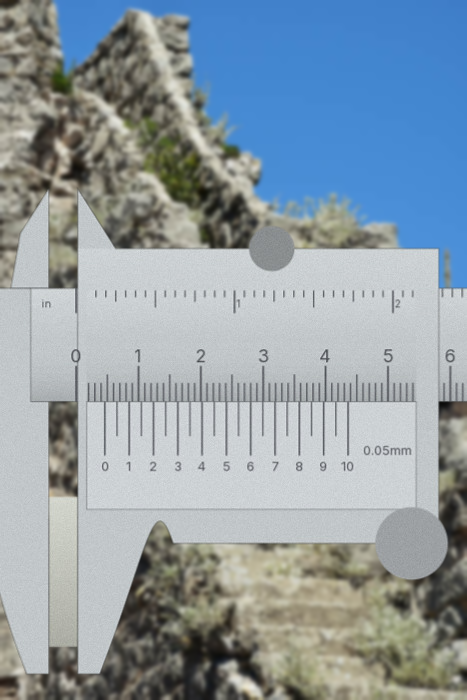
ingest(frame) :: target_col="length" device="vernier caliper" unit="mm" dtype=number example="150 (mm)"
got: 4.6 (mm)
